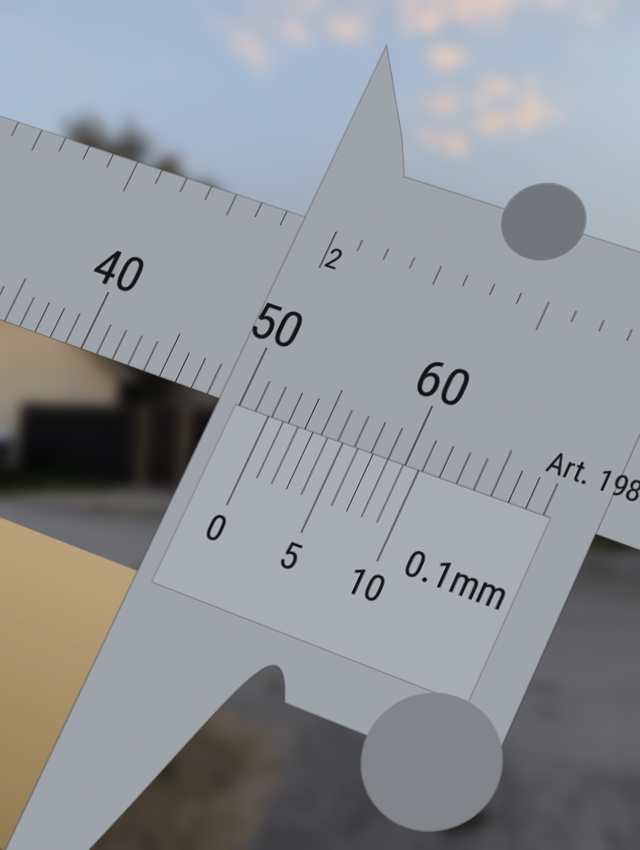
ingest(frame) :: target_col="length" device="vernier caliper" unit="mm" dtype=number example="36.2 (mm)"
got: 51.8 (mm)
